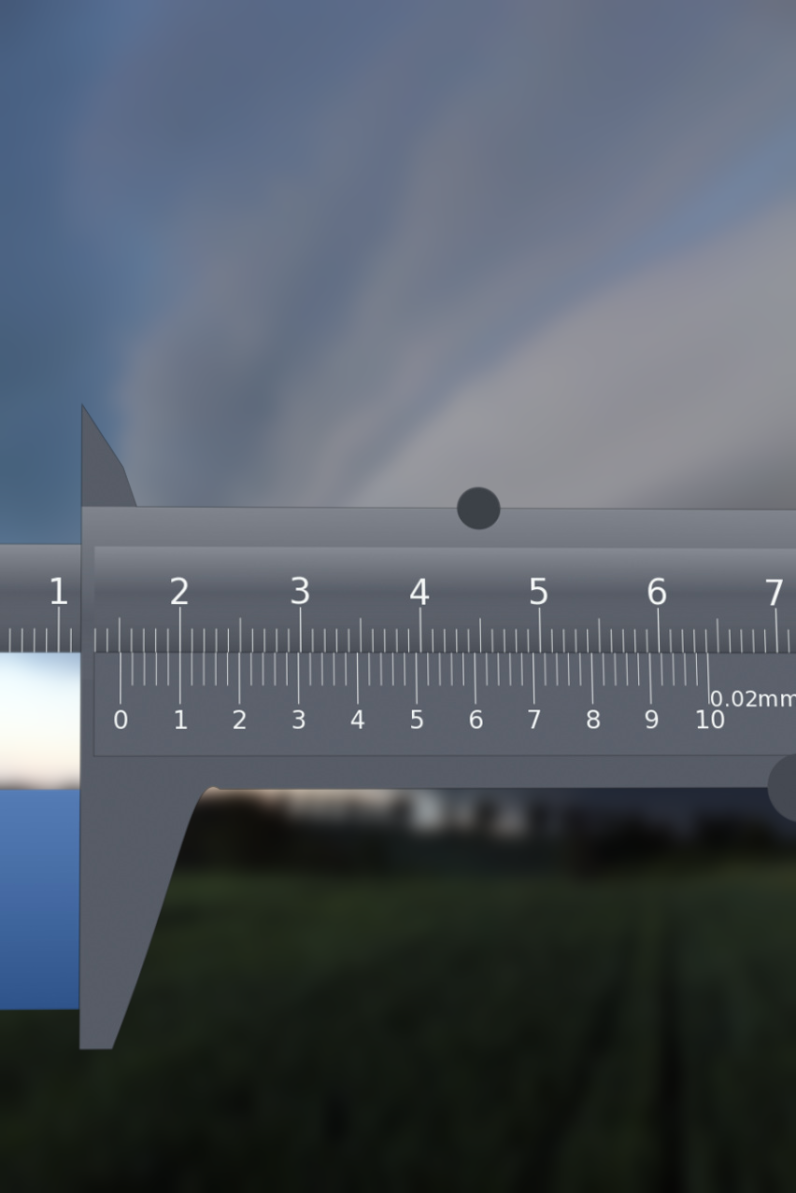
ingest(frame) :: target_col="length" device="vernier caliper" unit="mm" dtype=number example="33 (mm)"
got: 15.1 (mm)
